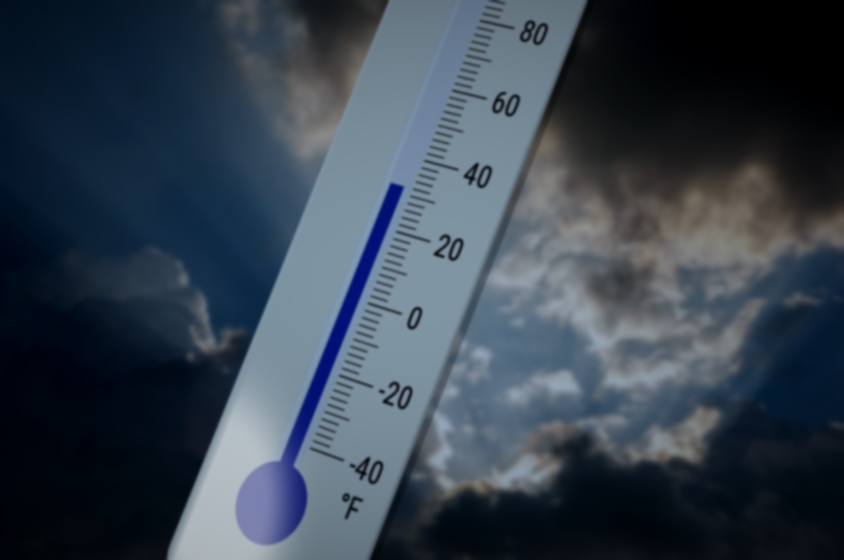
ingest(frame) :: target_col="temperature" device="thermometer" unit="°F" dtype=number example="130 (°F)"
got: 32 (°F)
